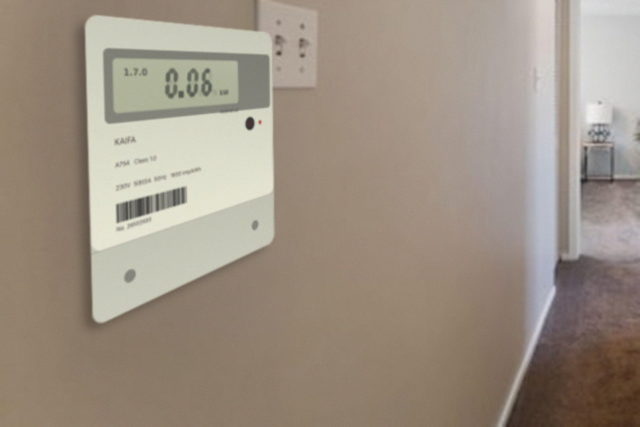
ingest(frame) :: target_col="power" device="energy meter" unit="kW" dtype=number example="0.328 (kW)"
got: 0.06 (kW)
